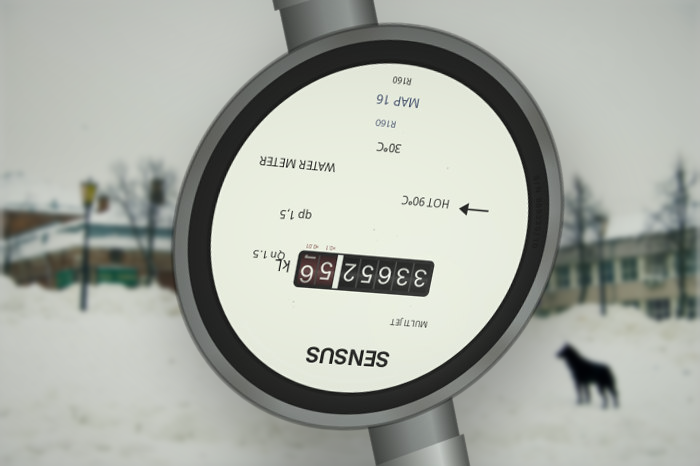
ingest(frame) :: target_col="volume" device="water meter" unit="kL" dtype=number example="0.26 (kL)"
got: 33652.56 (kL)
